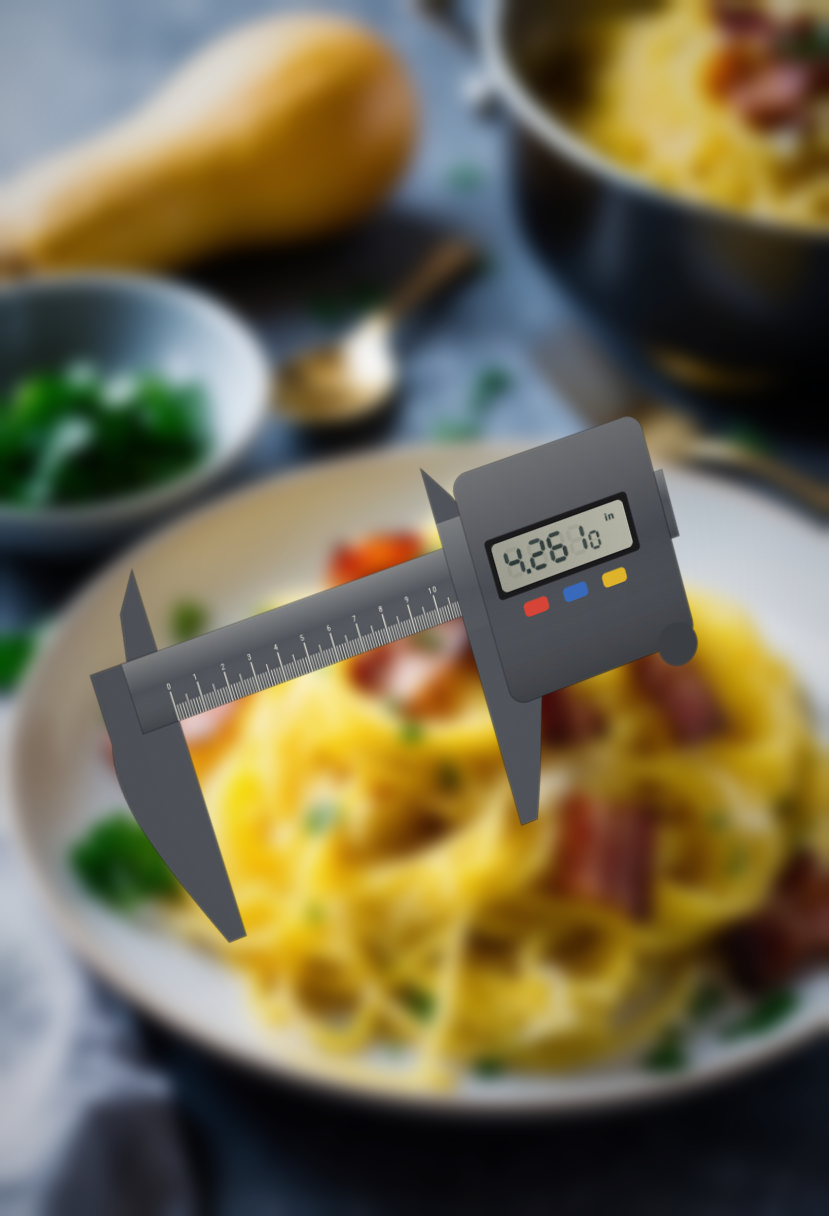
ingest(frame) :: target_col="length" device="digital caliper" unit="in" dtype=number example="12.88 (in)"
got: 4.2610 (in)
